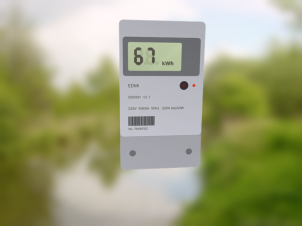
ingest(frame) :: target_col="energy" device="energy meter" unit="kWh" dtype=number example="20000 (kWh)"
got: 67 (kWh)
